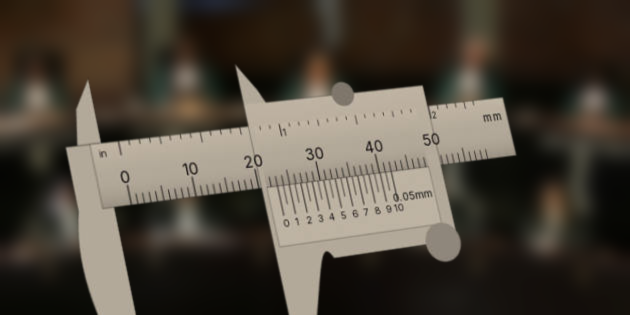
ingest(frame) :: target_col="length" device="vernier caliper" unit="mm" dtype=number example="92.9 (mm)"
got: 23.0 (mm)
